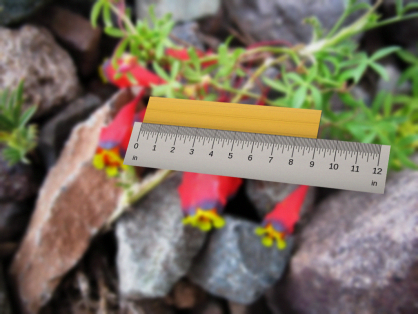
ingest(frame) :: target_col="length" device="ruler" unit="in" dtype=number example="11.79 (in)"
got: 9 (in)
